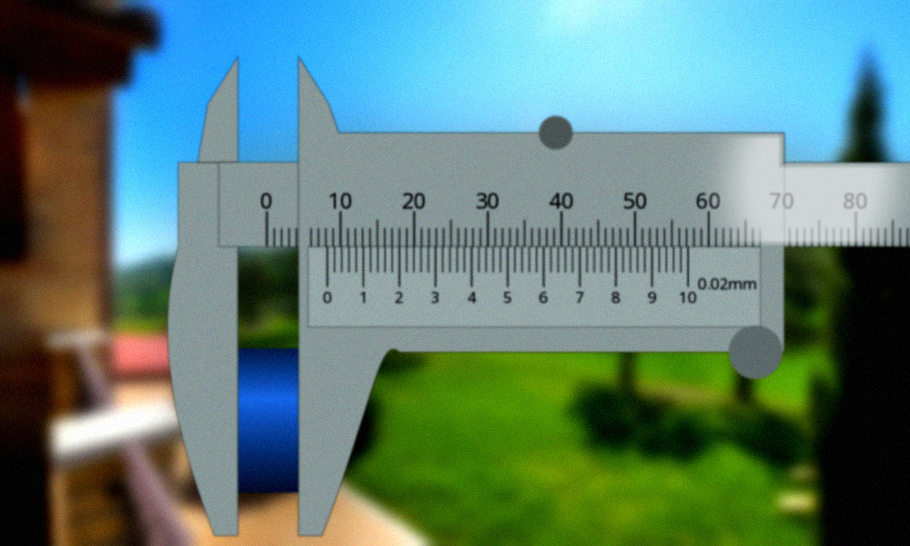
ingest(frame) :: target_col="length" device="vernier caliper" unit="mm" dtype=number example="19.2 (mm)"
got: 8.2 (mm)
